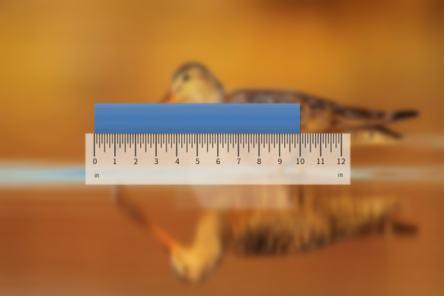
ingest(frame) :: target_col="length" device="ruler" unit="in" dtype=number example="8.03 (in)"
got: 10 (in)
